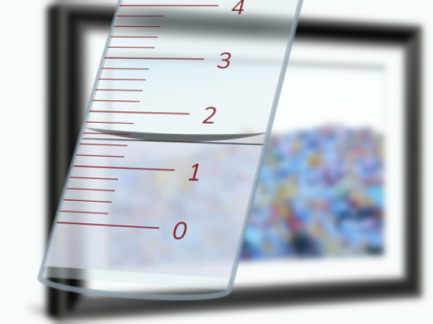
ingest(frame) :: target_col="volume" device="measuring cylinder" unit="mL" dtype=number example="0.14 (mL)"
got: 1.5 (mL)
